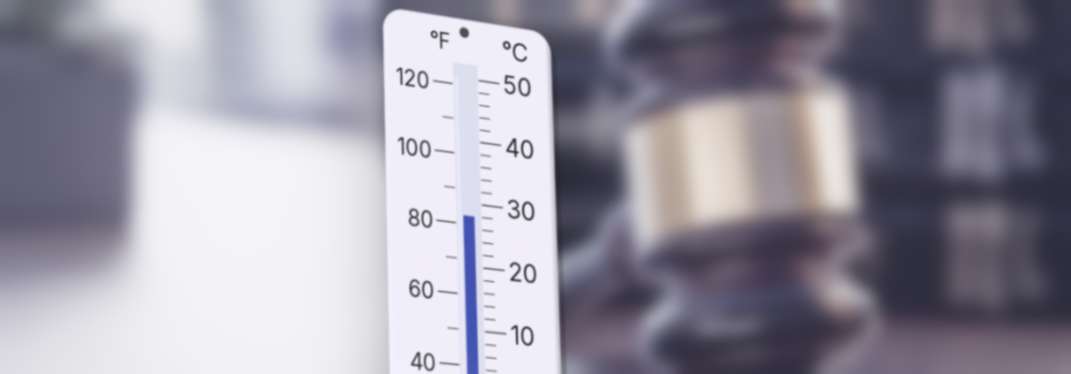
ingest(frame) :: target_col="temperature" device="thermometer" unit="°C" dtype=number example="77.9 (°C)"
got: 28 (°C)
